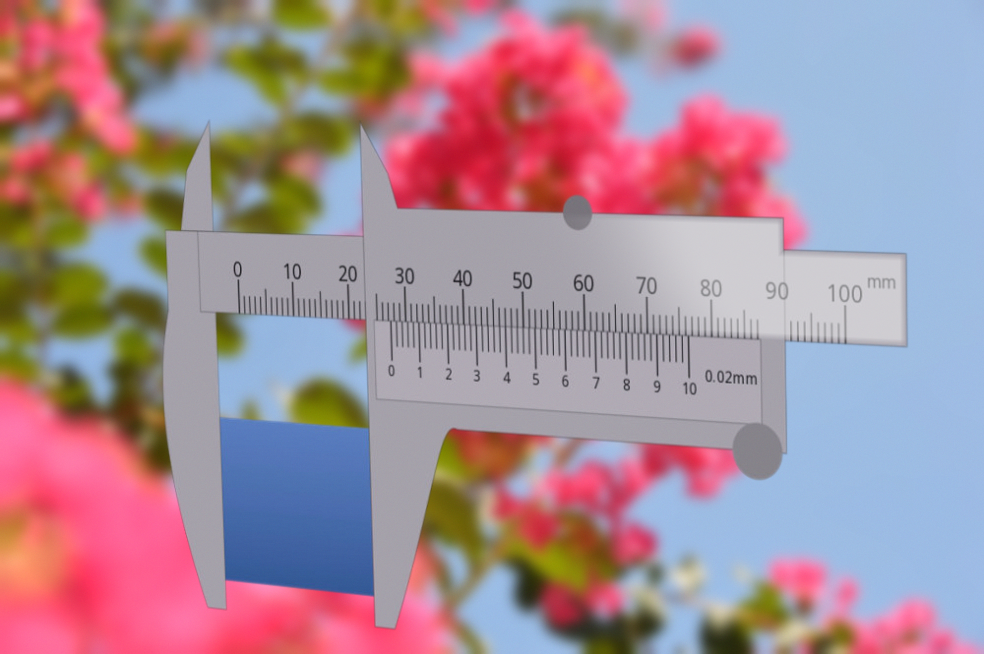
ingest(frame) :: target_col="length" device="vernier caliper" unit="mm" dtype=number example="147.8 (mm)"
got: 27.4 (mm)
